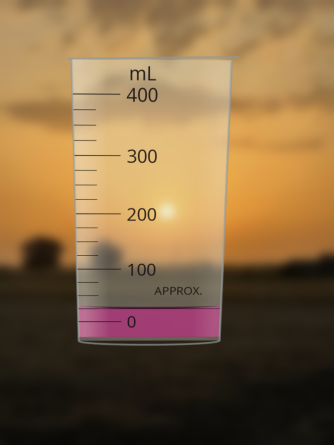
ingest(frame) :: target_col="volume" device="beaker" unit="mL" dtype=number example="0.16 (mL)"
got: 25 (mL)
